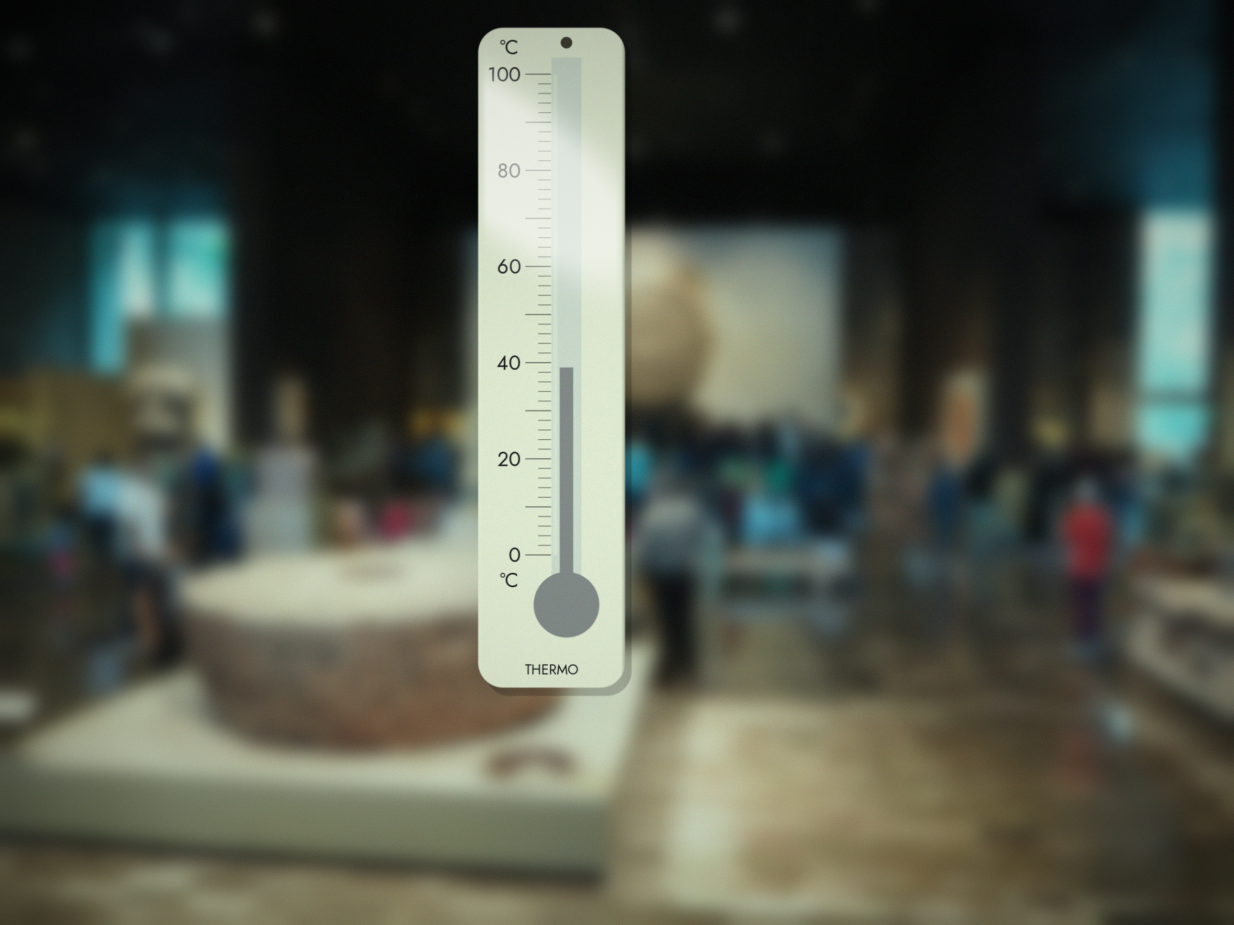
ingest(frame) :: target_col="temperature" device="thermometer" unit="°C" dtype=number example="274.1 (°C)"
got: 39 (°C)
